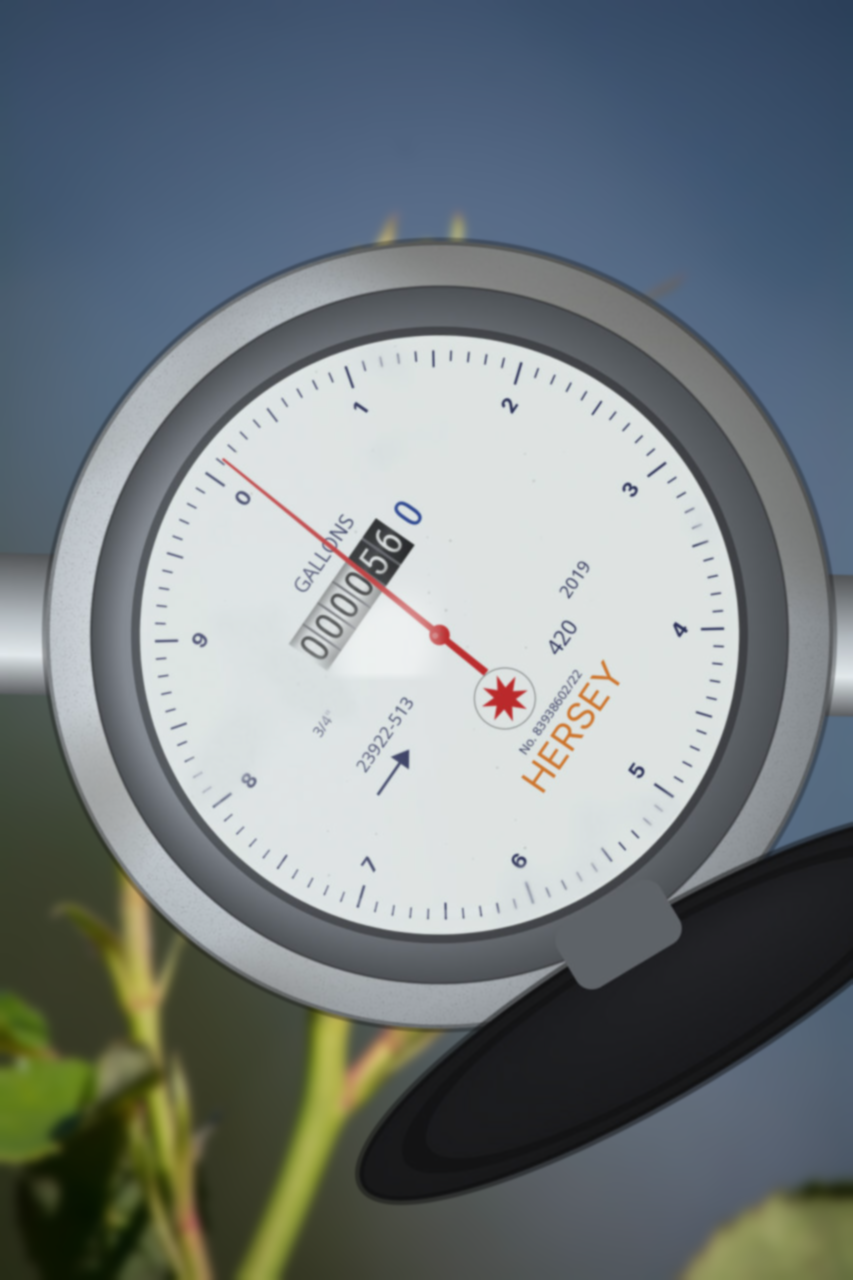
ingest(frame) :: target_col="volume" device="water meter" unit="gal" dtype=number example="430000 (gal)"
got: 560.1 (gal)
